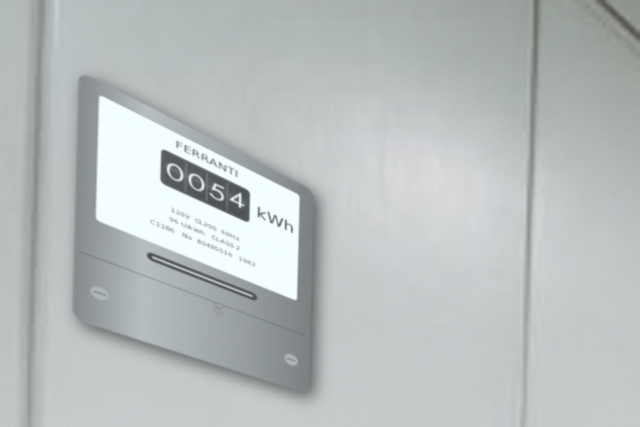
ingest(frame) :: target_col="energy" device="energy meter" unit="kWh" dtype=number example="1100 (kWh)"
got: 54 (kWh)
